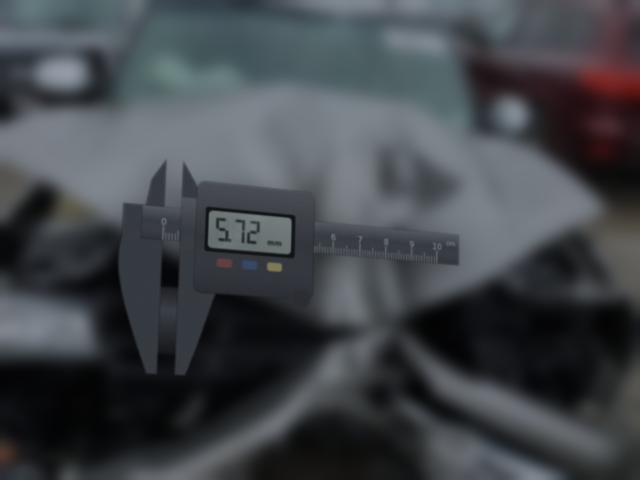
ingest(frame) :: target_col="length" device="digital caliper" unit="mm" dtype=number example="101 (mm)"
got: 5.72 (mm)
